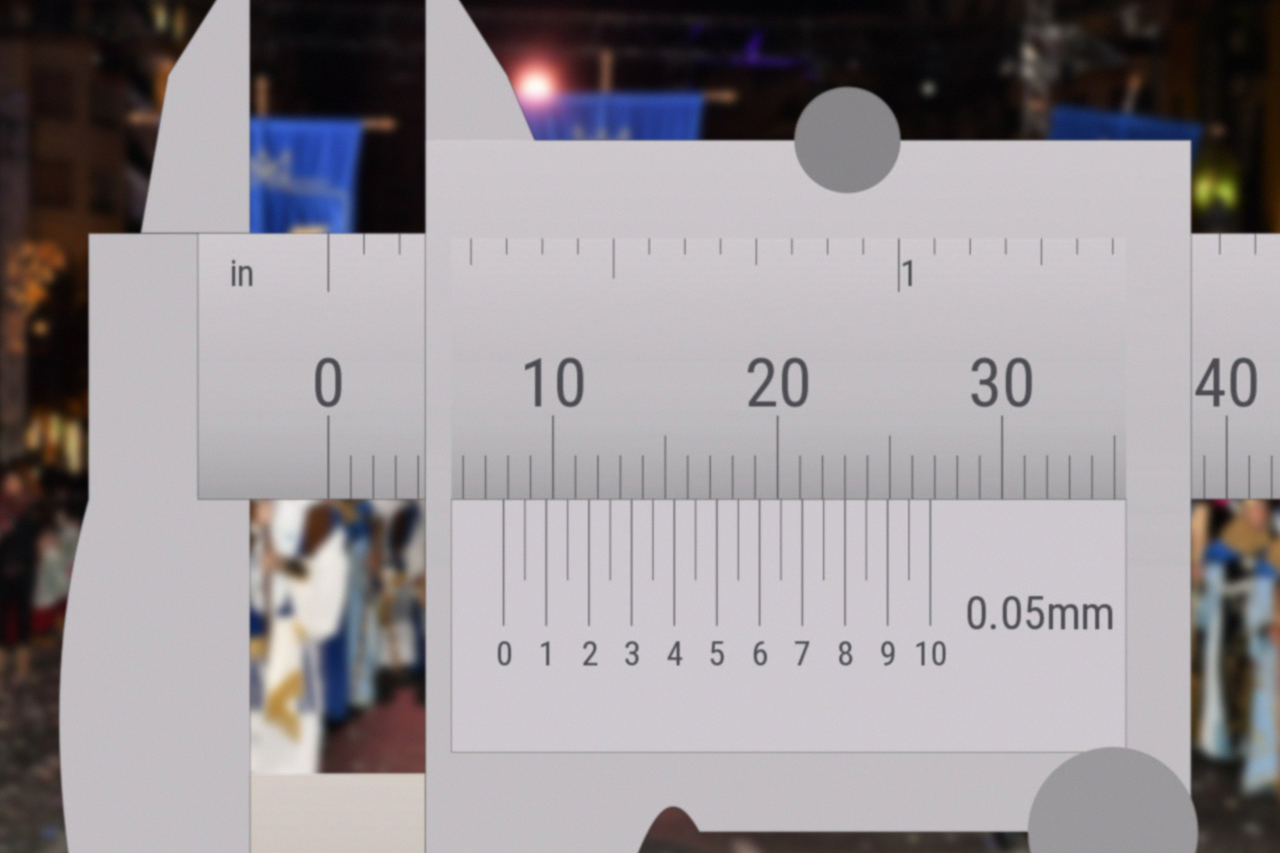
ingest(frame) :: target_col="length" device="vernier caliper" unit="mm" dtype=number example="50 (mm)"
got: 7.8 (mm)
